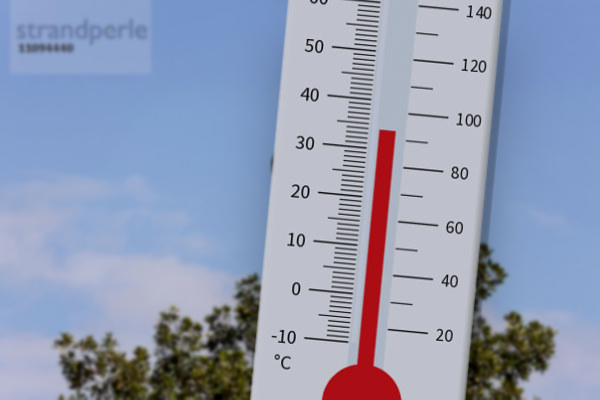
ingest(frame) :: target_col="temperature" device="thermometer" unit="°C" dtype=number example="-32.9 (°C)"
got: 34 (°C)
